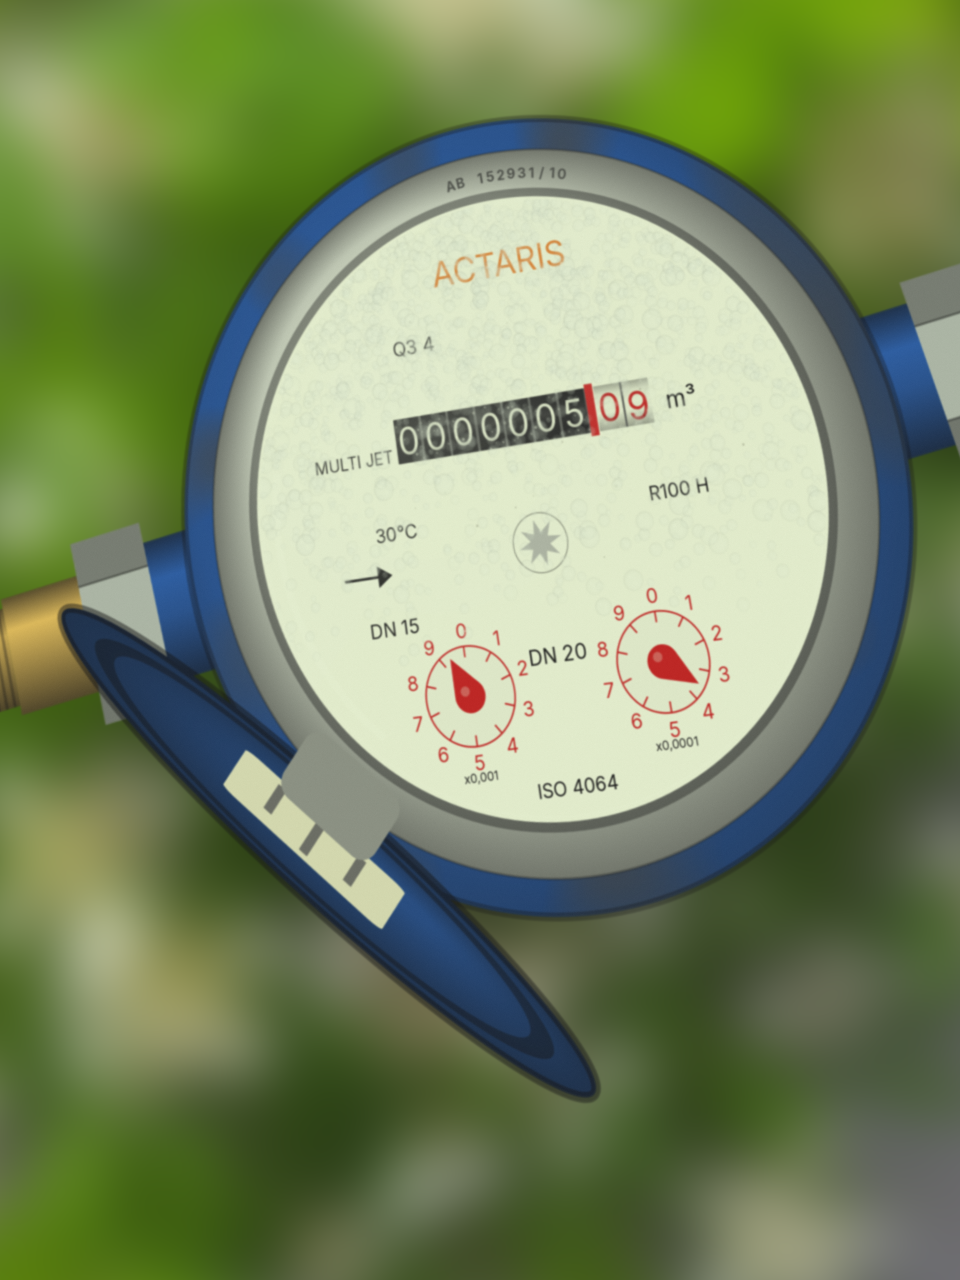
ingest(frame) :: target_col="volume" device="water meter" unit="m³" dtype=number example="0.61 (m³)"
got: 5.0893 (m³)
